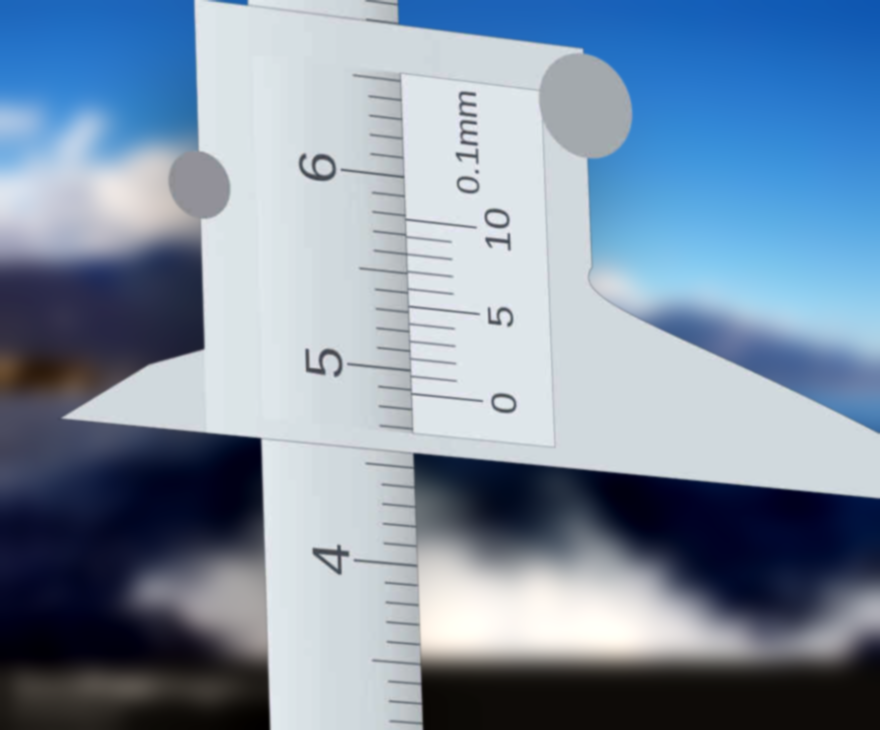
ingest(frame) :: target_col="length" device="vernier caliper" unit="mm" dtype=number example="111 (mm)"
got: 48.8 (mm)
